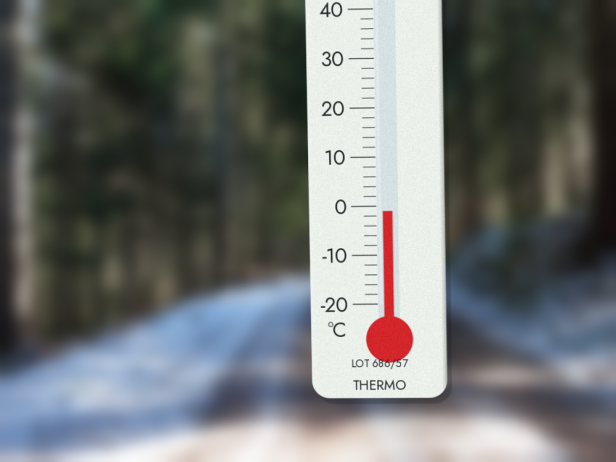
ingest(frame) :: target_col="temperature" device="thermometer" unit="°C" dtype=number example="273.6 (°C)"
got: -1 (°C)
